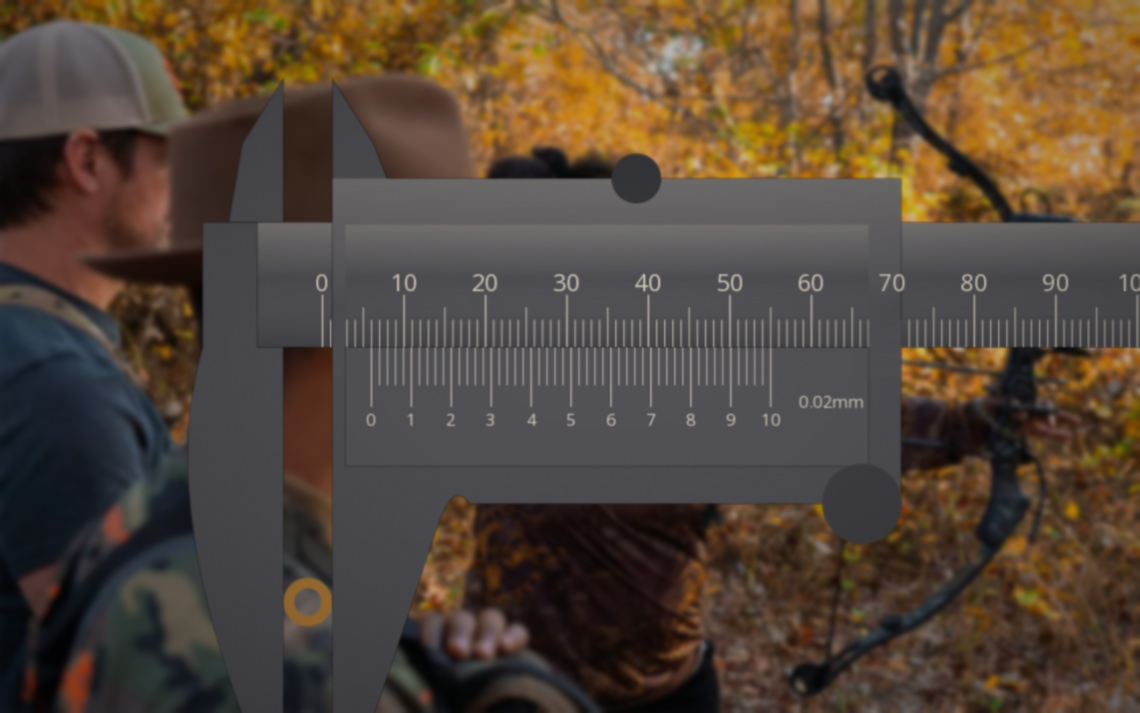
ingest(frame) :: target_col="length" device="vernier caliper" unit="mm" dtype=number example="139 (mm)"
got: 6.0 (mm)
